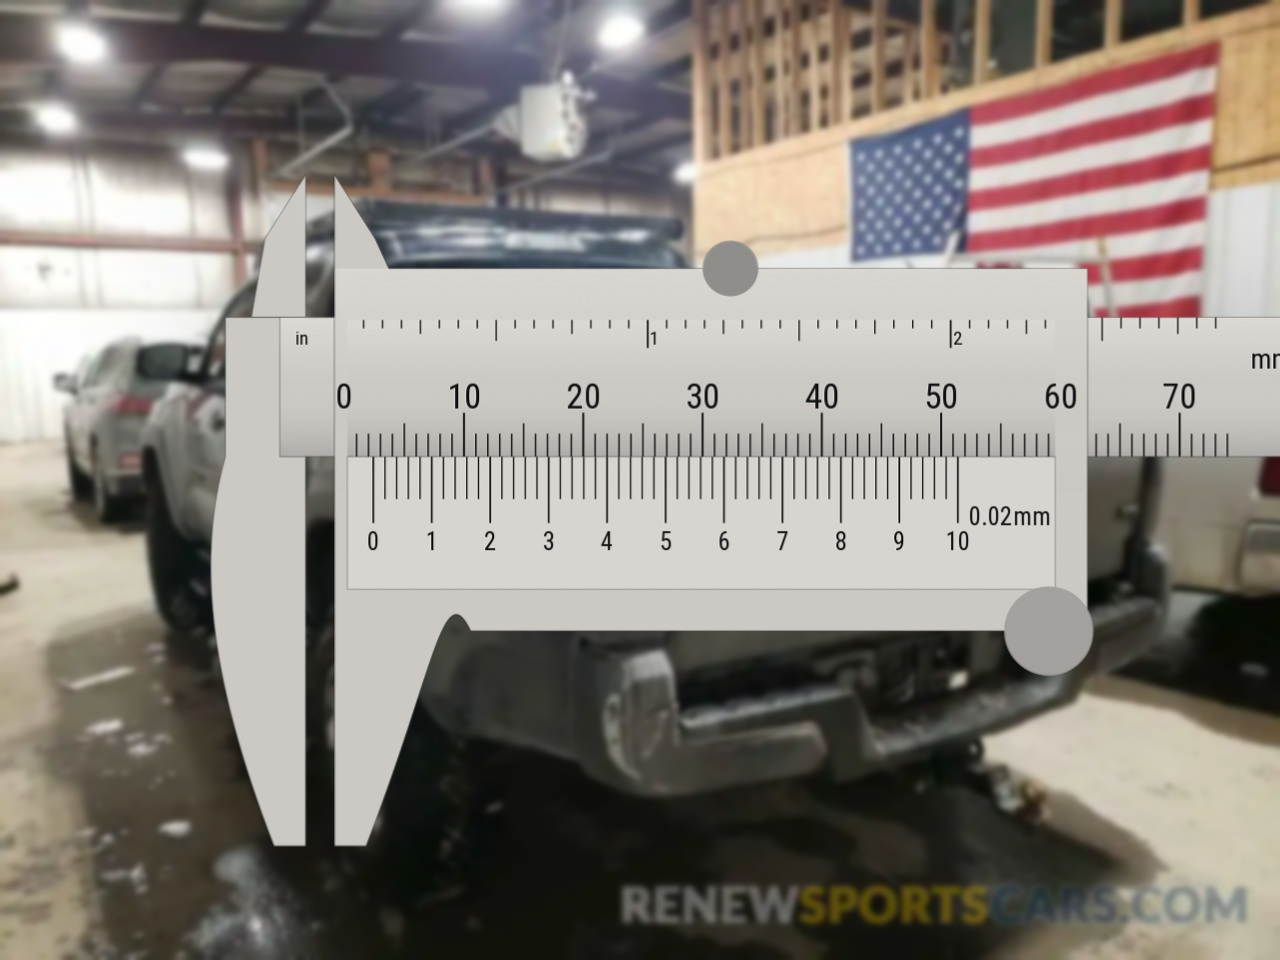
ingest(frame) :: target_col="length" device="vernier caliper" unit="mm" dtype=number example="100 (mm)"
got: 2.4 (mm)
